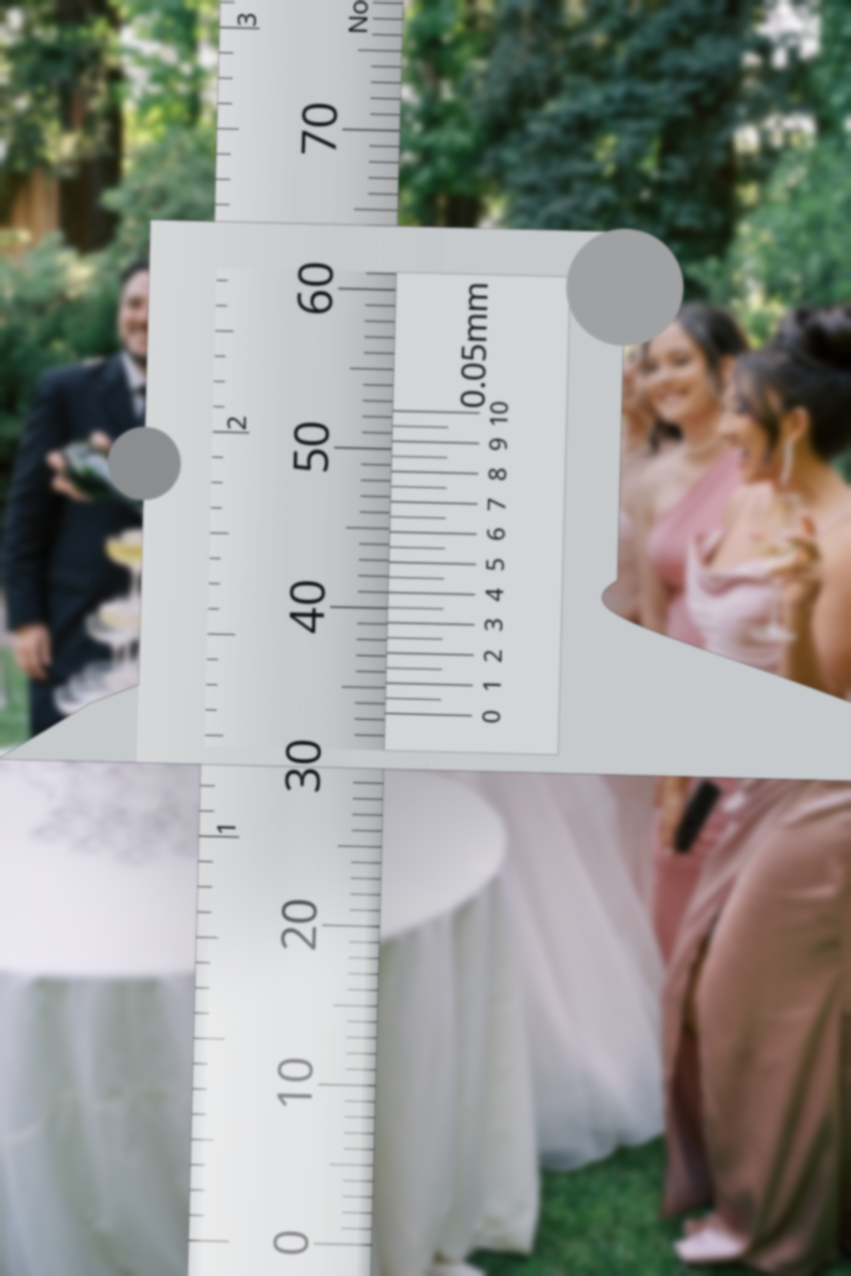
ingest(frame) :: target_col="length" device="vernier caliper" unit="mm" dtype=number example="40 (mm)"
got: 33.4 (mm)
